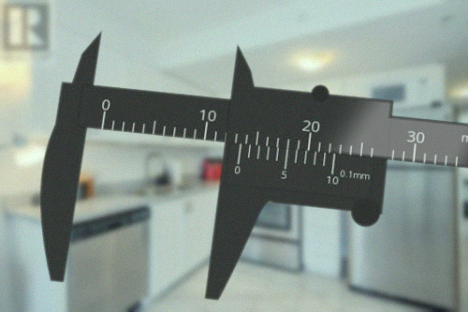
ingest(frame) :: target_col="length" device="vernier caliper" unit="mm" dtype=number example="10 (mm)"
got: 13.5 (mm)
